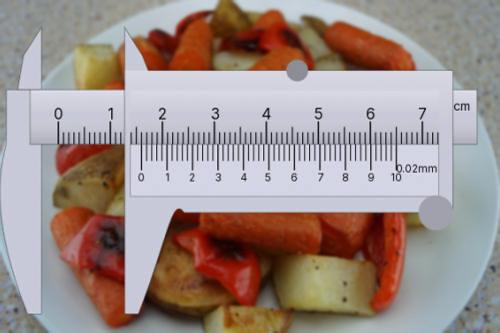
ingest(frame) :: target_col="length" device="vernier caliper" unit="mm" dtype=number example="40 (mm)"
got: 16.0 (mm)
